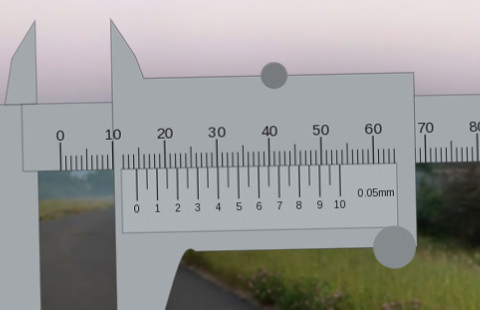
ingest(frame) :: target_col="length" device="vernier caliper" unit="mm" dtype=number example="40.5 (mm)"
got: 14.5 (mm)
